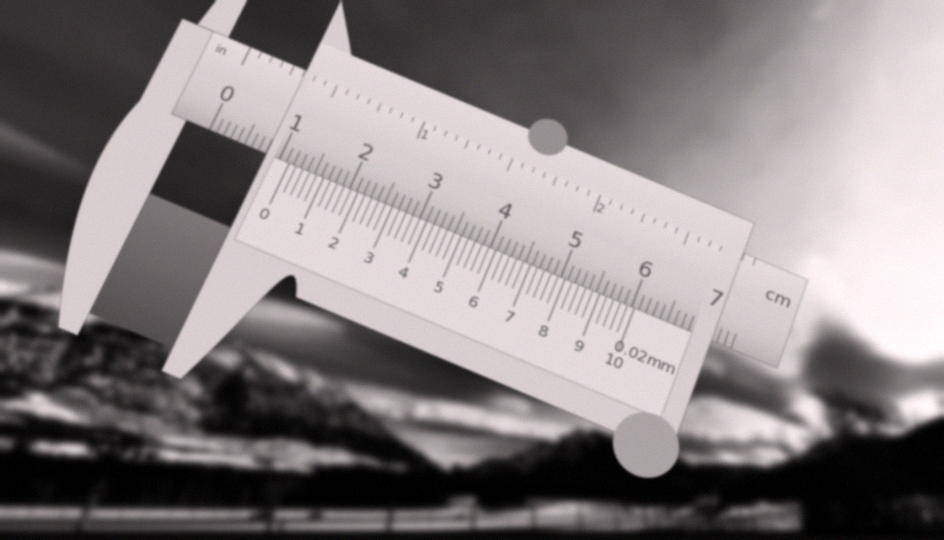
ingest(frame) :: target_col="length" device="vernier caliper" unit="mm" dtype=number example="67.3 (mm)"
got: 11.4 (mm)
